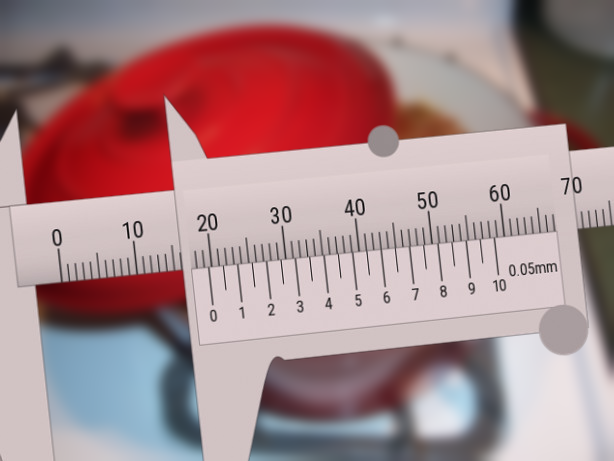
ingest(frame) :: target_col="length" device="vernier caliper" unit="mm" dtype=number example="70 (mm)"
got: 19.6 (mm)
